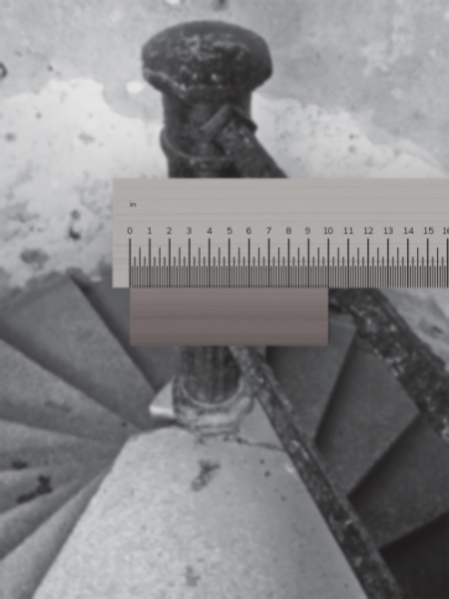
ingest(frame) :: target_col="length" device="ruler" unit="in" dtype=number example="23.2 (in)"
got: 10 (in)
